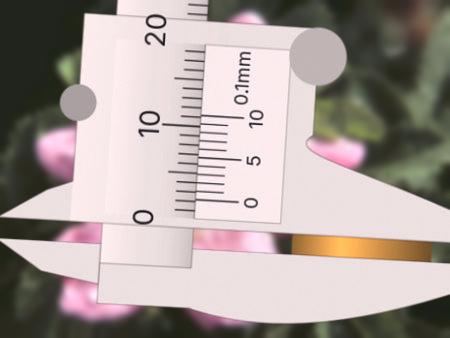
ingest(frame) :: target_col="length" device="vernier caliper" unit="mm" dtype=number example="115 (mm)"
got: 2.2 (mm)
